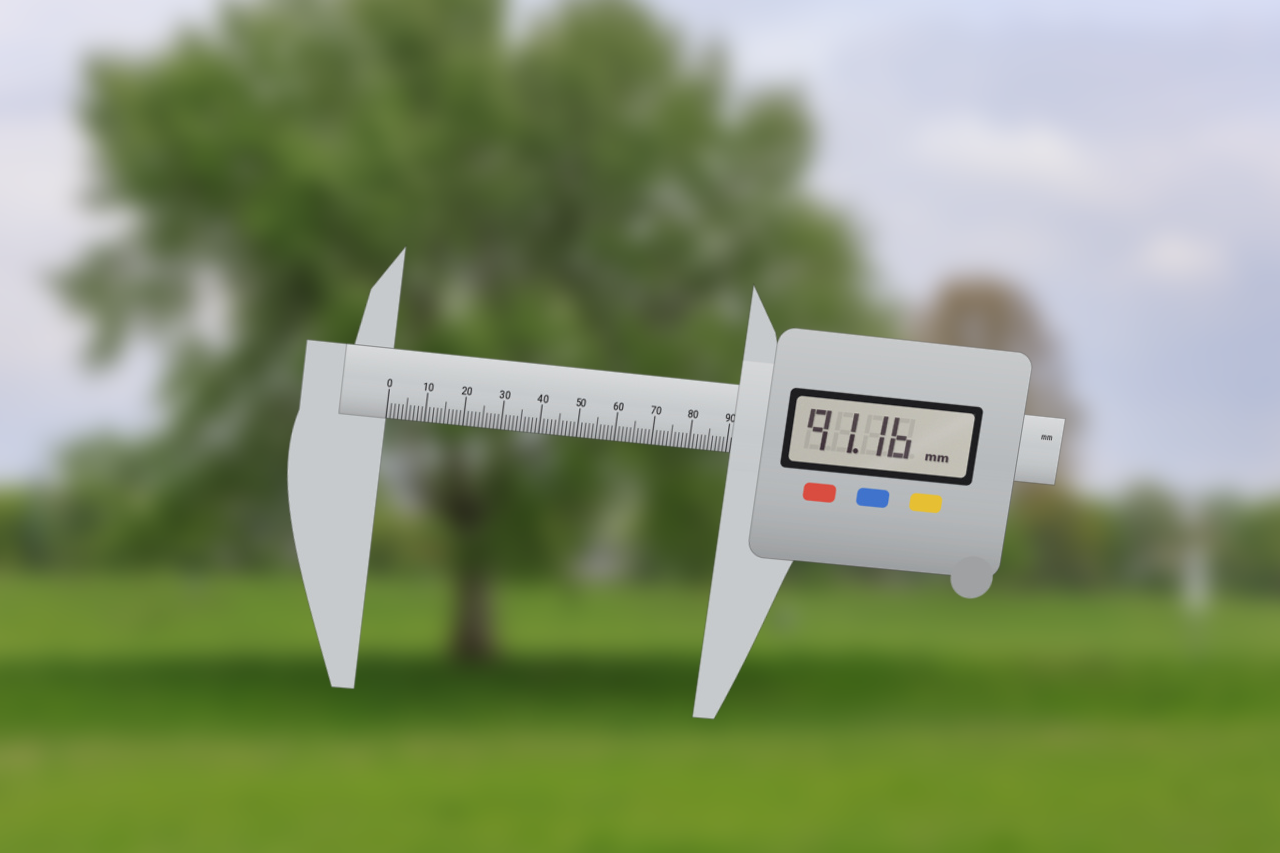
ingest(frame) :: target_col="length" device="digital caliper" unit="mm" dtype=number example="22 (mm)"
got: 91.16 (mm)
